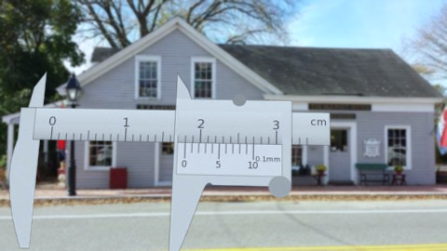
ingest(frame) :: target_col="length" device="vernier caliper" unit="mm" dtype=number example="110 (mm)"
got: 18.0 (mm)
